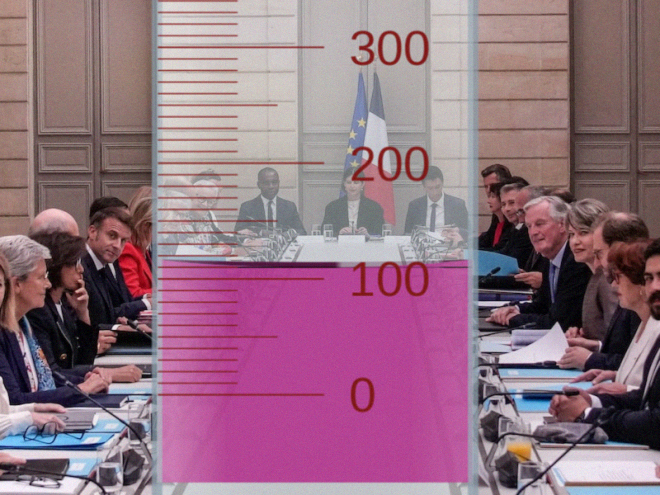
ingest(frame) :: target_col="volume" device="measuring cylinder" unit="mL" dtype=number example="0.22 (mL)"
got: 110 (mL)
